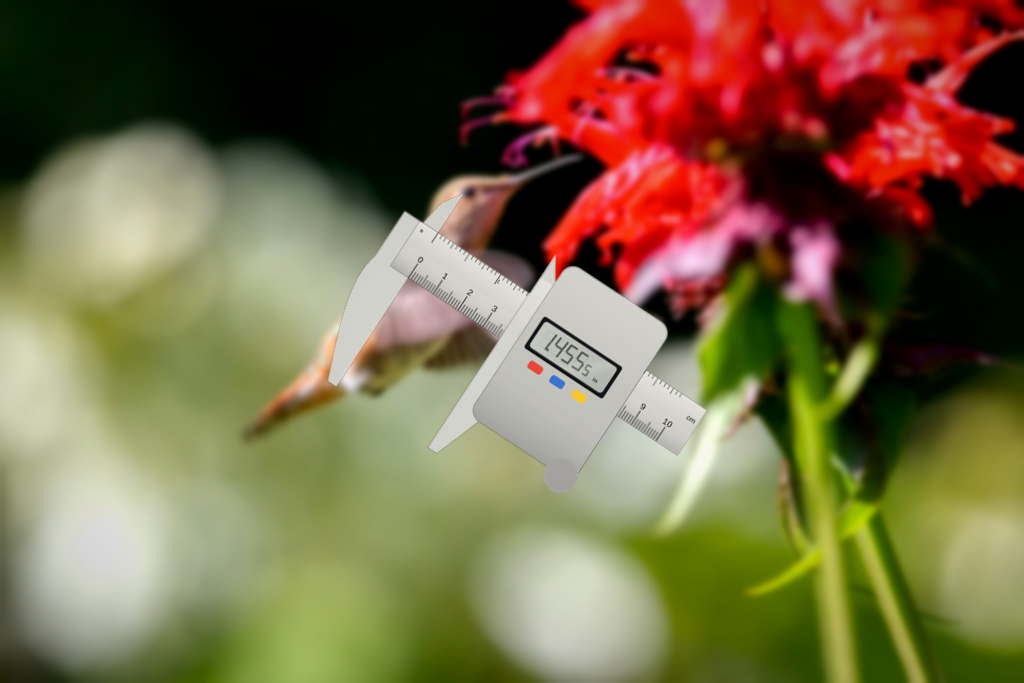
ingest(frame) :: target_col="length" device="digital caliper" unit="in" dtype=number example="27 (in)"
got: 1.4555 (in)
